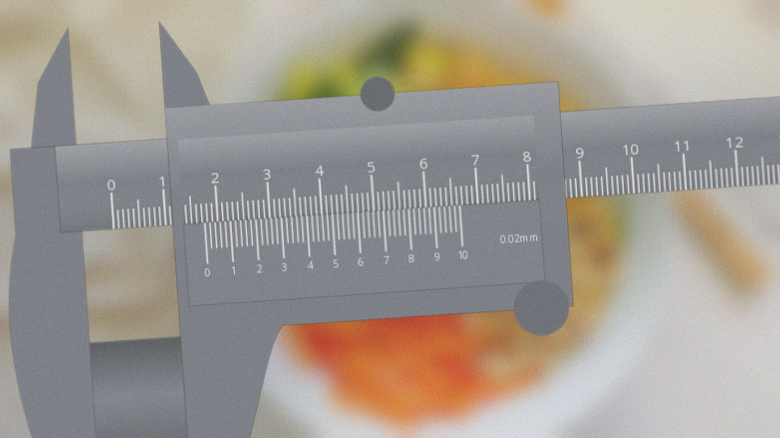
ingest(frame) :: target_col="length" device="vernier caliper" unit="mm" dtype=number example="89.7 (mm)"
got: 17.5 (mm)
